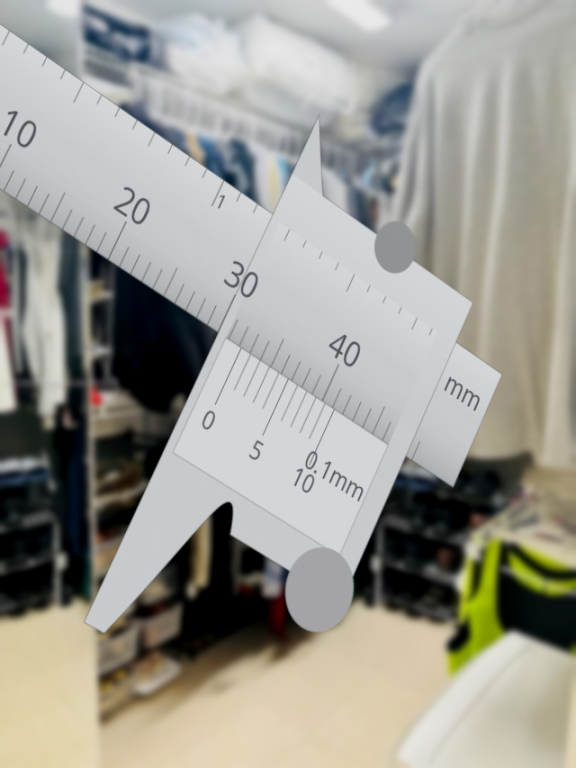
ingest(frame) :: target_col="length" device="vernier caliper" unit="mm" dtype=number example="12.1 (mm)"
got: 32.2 (mm)
